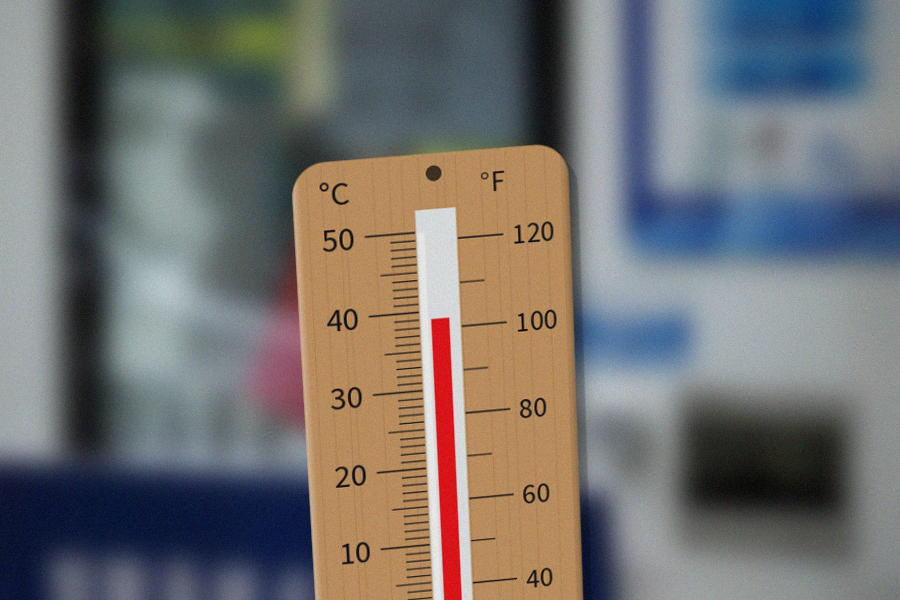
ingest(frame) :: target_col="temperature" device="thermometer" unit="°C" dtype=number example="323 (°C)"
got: 39 (°C)
